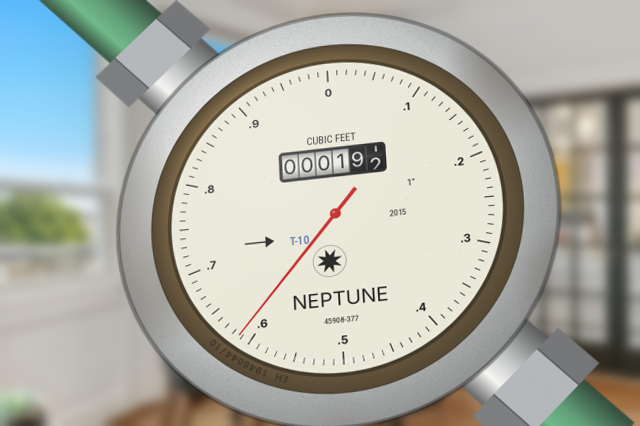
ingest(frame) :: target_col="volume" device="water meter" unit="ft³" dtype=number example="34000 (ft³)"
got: 191.61 (ft³)
